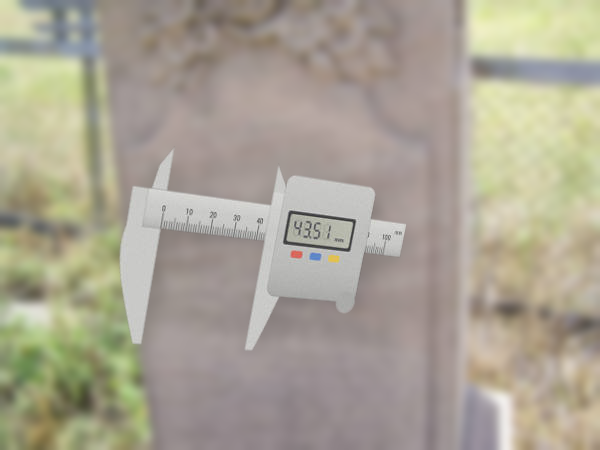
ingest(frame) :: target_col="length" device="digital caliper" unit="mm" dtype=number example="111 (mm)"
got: 43.51 (mm)
